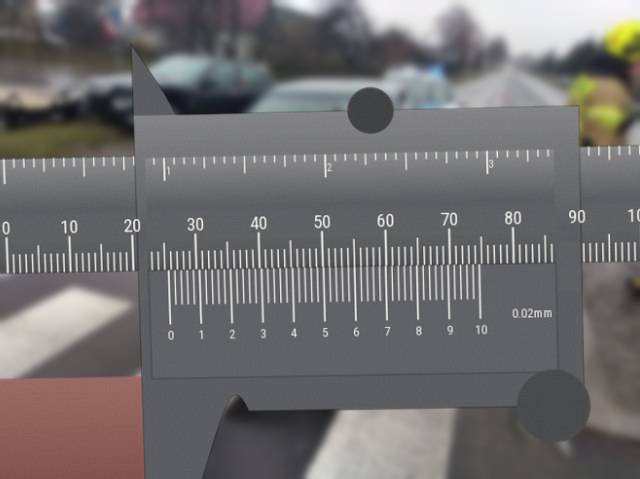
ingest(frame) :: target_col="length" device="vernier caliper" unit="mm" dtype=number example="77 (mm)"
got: 25.6 (mm)
